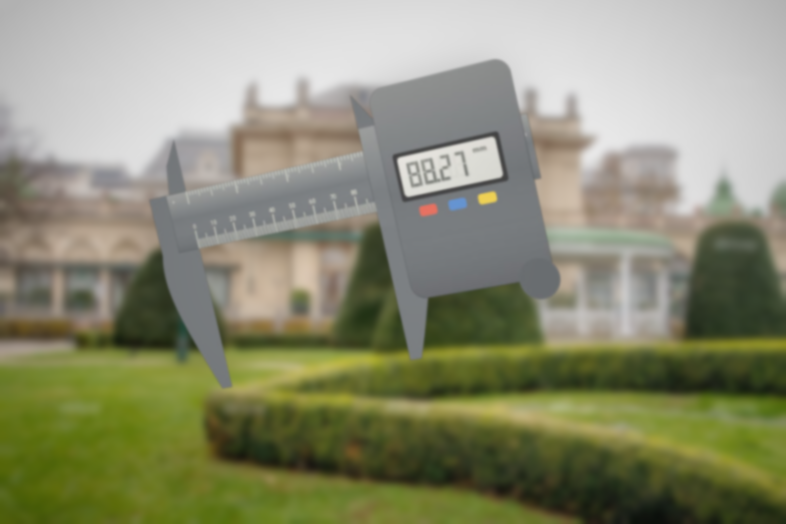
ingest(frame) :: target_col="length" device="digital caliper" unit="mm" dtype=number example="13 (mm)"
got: 88.27 (mm)
